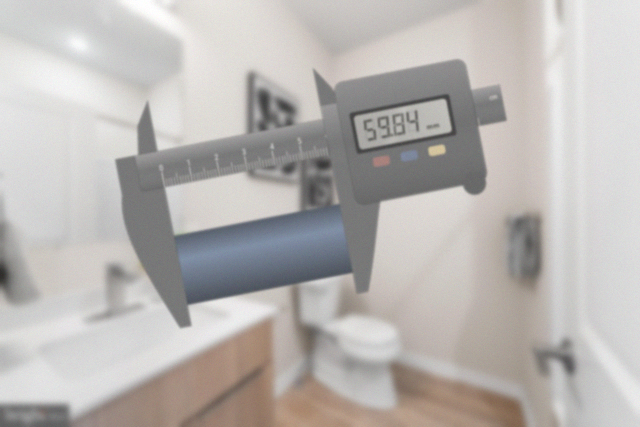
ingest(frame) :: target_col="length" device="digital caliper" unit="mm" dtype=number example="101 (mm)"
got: 59.84 (mm)
